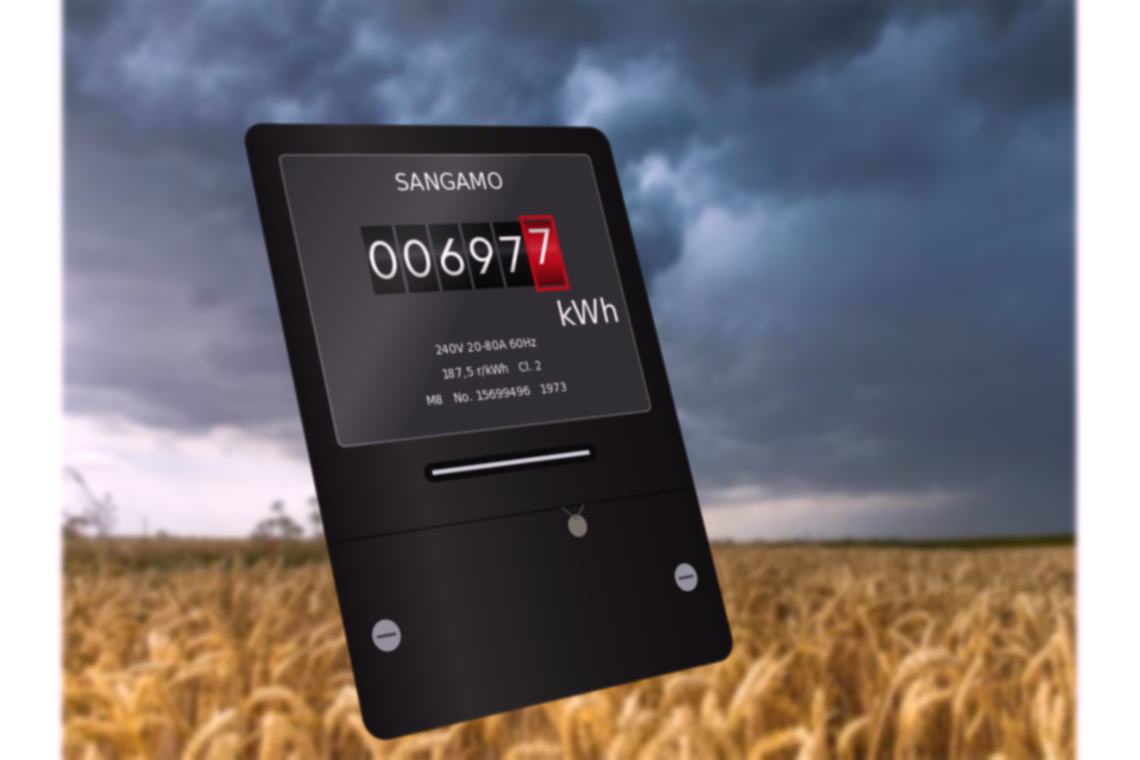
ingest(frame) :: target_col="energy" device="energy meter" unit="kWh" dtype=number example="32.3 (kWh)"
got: 697.7 (kWh)
